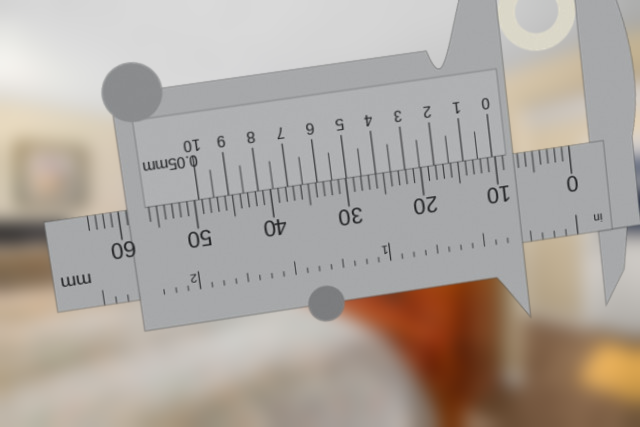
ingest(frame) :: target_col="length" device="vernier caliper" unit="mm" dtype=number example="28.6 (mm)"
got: 10.4 (mm)
